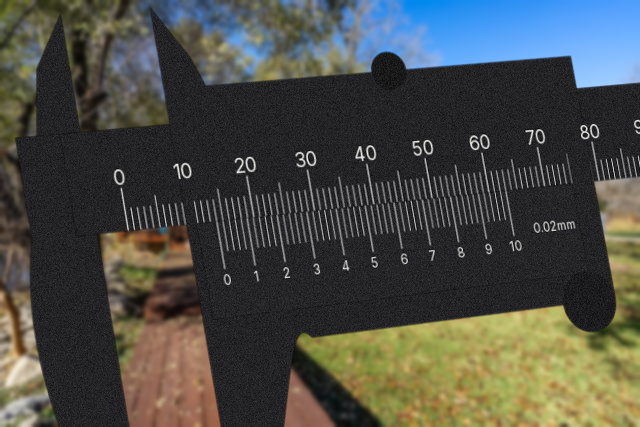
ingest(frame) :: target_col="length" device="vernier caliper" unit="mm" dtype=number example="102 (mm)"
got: 14.0 (mm)
